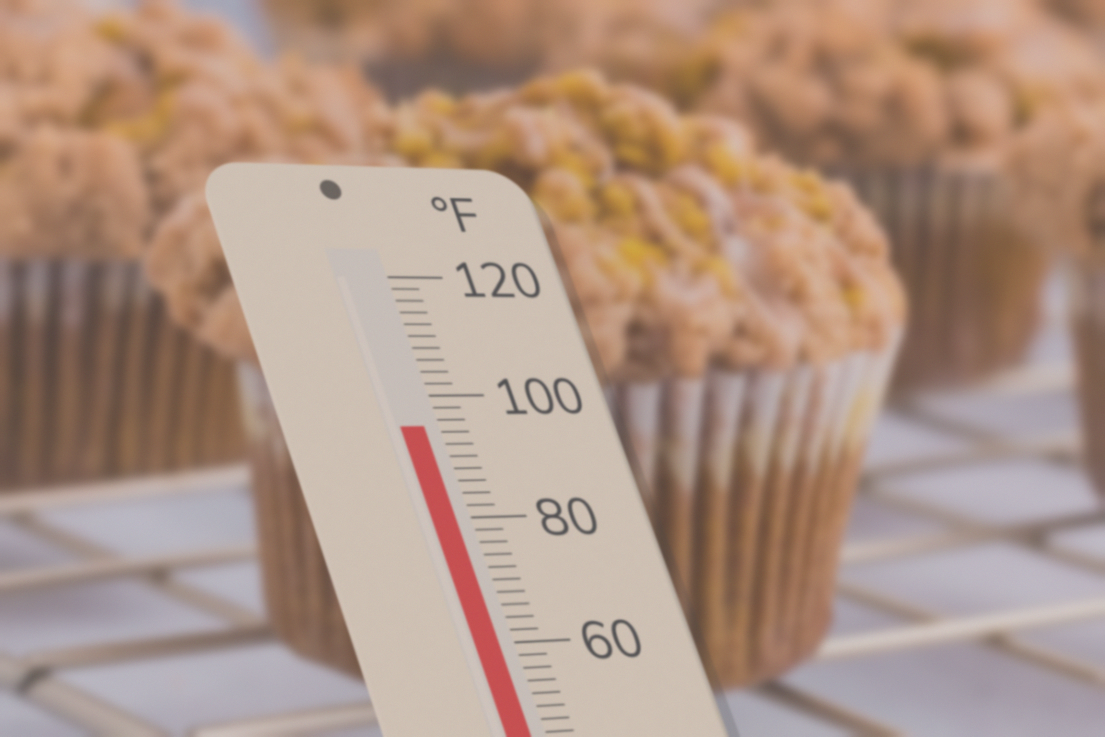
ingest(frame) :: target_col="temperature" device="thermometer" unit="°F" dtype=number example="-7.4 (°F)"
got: 95 (°F)
